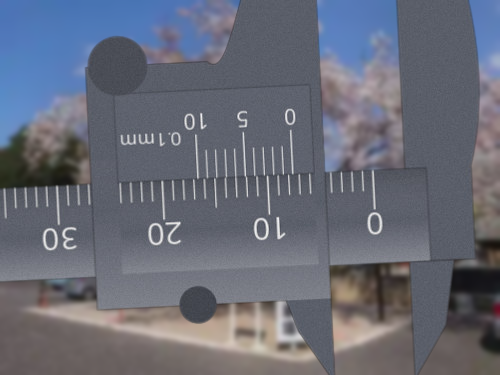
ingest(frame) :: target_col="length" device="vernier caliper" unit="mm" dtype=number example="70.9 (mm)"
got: 7.6 (mm)
